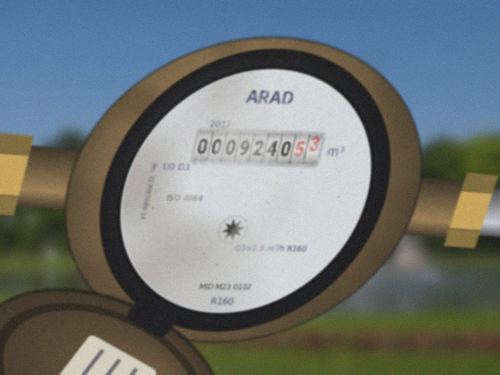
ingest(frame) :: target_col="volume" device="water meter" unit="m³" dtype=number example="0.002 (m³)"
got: 9240.53 (m³)
